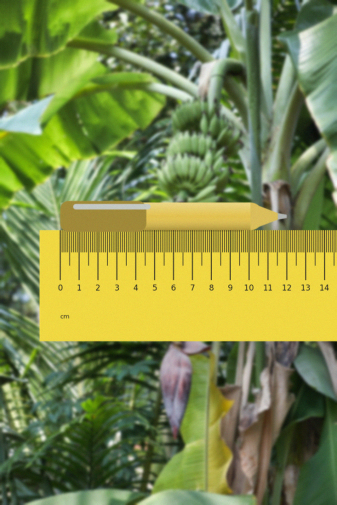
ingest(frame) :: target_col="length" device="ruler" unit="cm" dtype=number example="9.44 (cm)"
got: 12 (cm)
